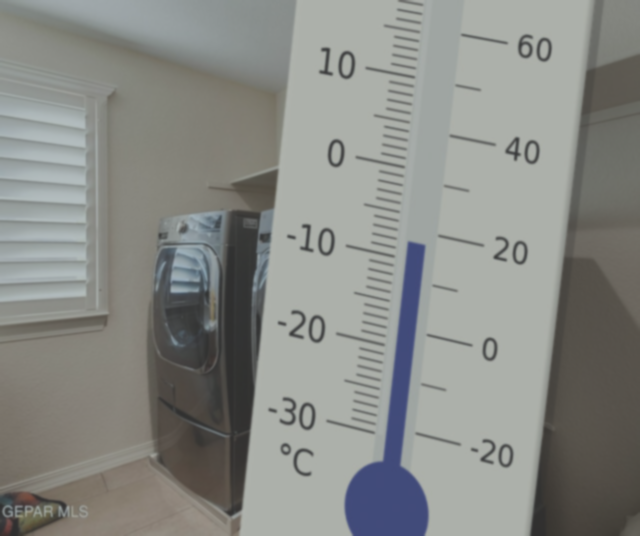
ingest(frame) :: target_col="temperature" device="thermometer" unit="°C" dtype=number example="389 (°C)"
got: -8 (°C)
